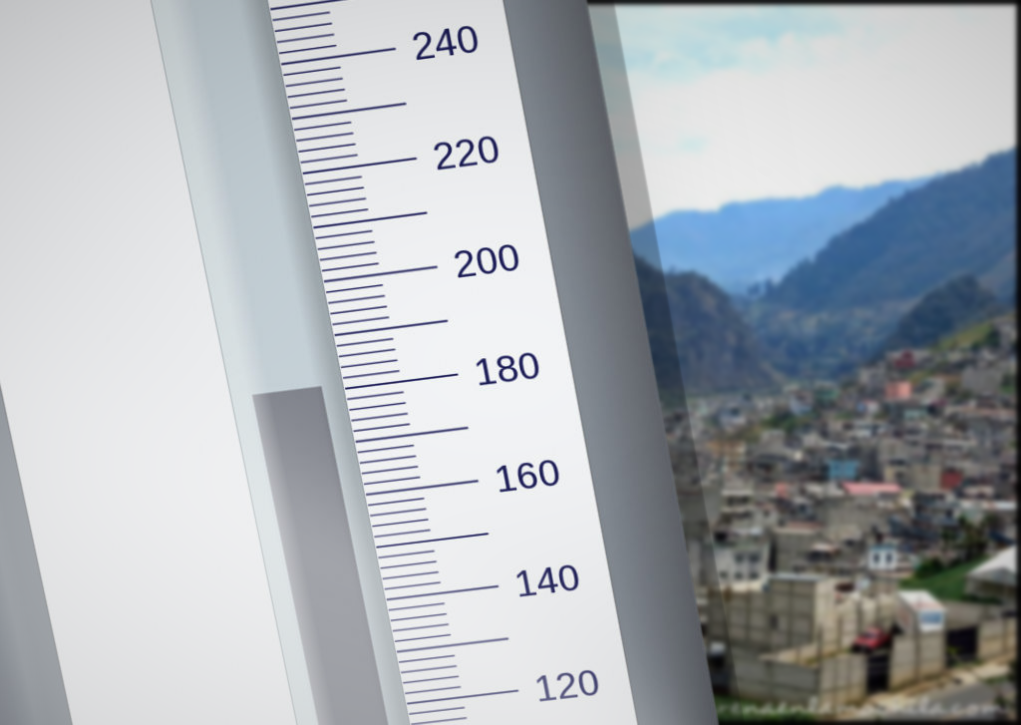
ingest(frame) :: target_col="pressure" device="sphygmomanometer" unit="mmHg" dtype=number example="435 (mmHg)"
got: 181 (mmHg)
